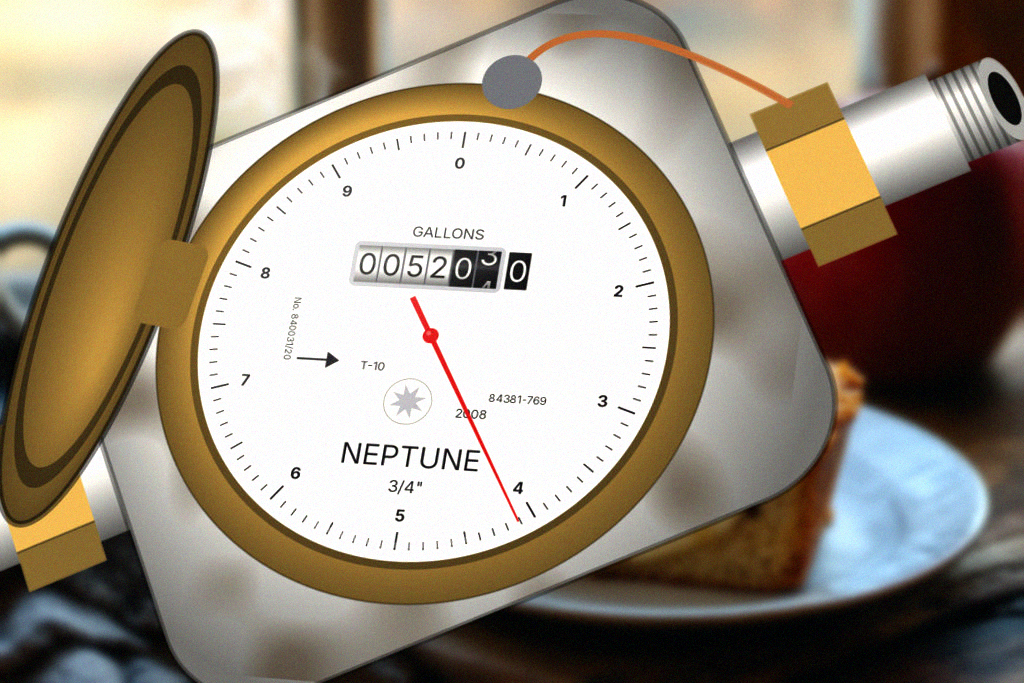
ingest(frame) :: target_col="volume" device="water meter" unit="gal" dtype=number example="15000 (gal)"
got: 52034.1 (gal)
